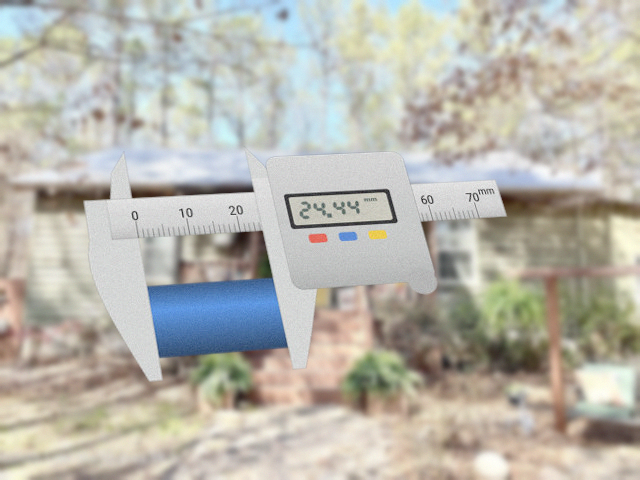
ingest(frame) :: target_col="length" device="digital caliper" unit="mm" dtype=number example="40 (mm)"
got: 24.44 (mm)
